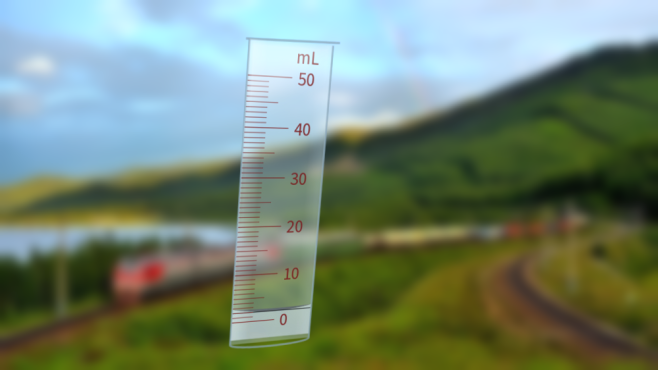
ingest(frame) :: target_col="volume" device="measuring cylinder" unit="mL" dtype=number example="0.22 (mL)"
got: 2 (mL)
